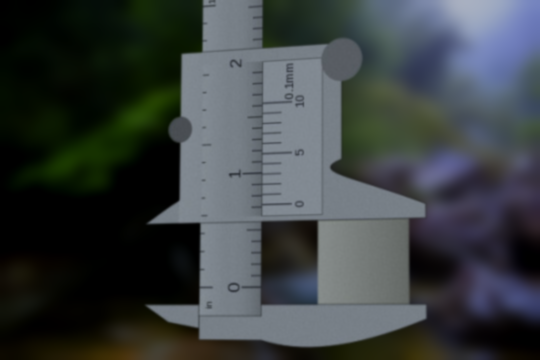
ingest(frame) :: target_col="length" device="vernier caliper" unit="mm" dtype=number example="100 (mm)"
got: 7.2 (mm)
